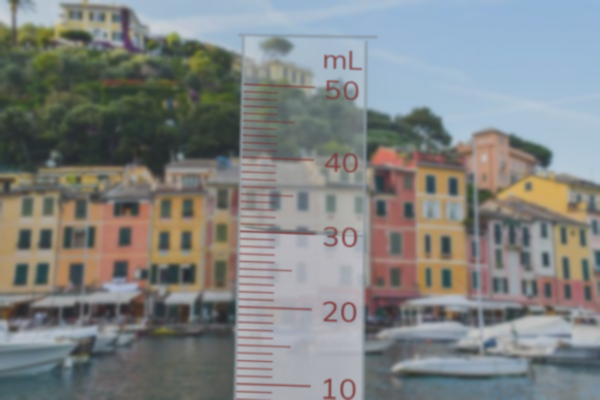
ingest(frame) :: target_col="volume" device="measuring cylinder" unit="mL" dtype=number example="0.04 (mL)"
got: 30 (mL)
